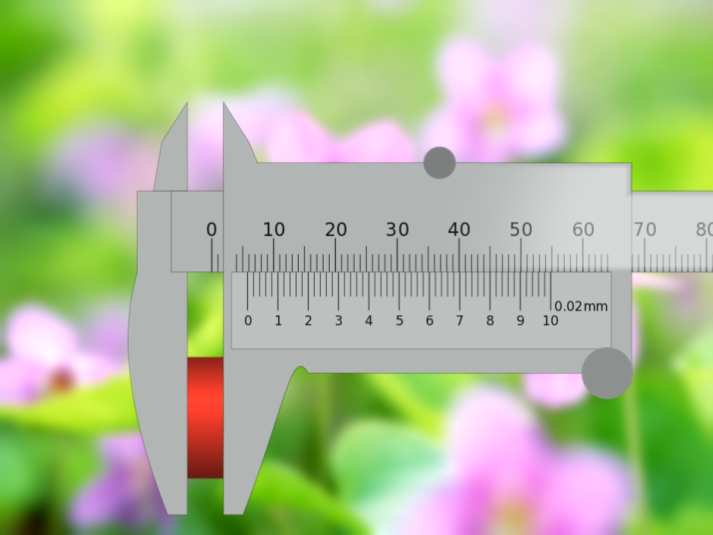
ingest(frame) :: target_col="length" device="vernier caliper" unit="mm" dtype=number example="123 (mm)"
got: 5.8 (mm)
